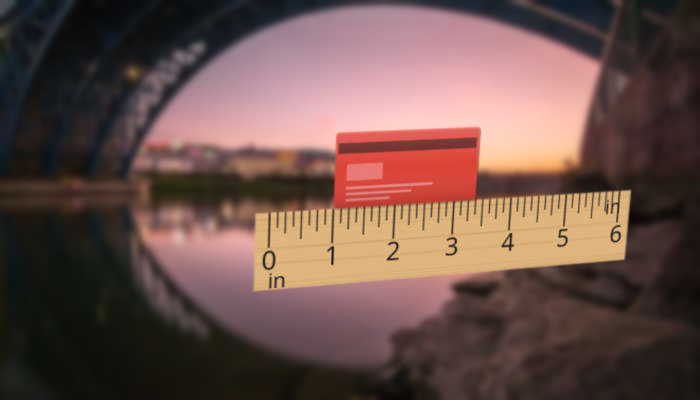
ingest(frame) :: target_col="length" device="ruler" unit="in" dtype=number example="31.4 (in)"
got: 2.375 (in)
